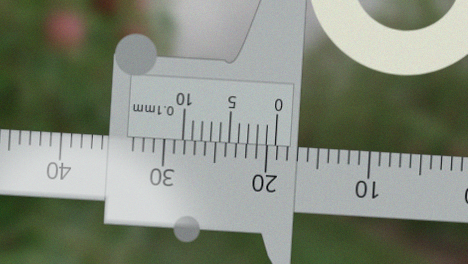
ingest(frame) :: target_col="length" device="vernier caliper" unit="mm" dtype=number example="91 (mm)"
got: 19.2 (mm)
